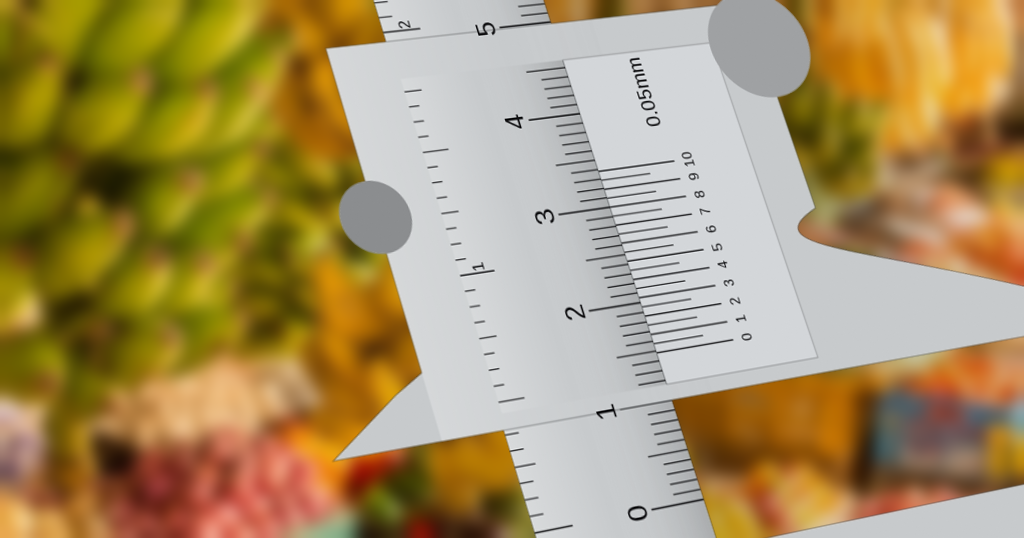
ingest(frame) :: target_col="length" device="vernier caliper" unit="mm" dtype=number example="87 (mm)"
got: 14.8 (mm)
